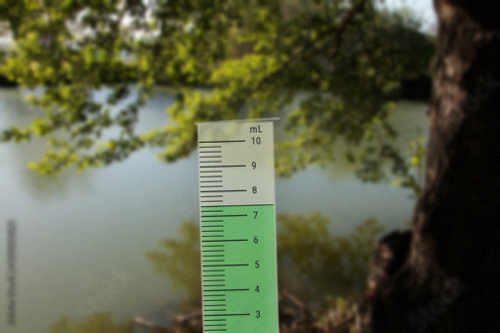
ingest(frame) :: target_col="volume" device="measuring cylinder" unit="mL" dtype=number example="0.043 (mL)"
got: 7.4 (mL)
